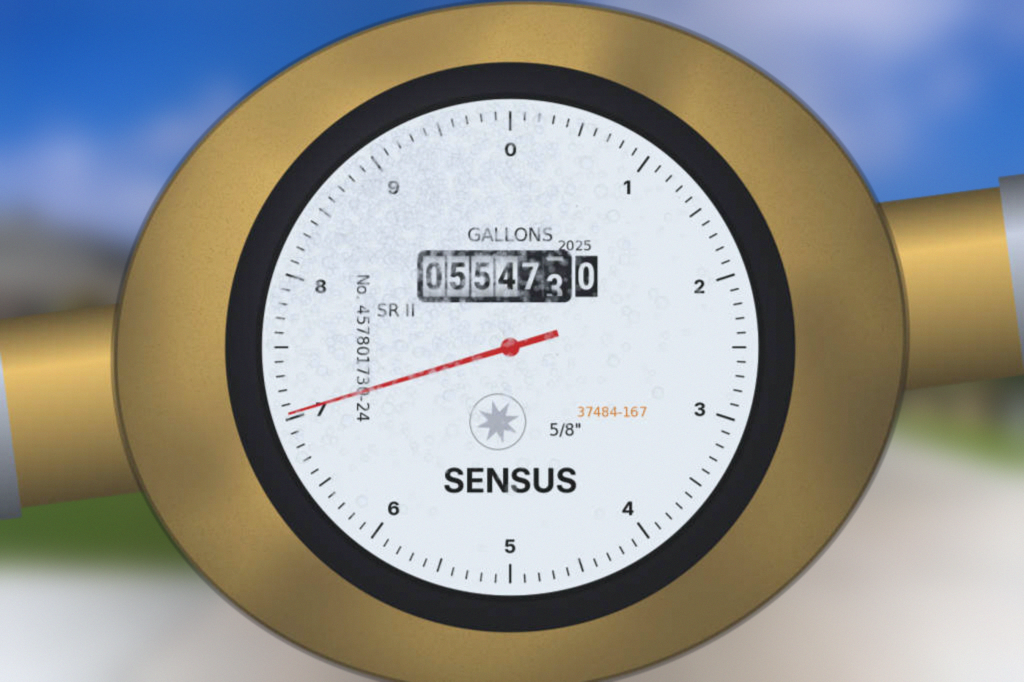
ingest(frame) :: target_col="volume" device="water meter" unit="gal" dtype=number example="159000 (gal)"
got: 554727.0 (gal)
